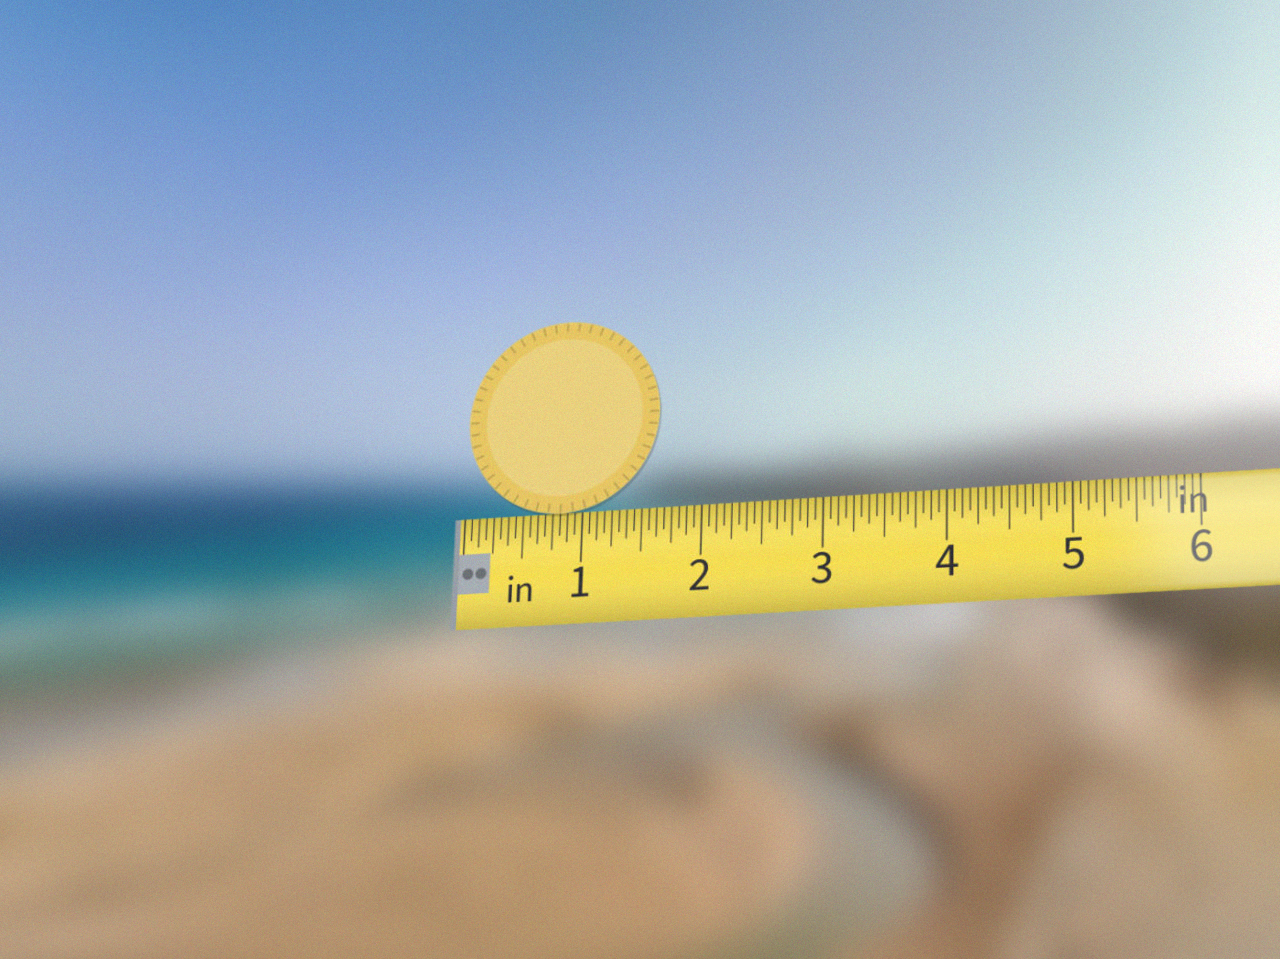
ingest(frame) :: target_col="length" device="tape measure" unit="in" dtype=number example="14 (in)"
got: 1.625 (in)
